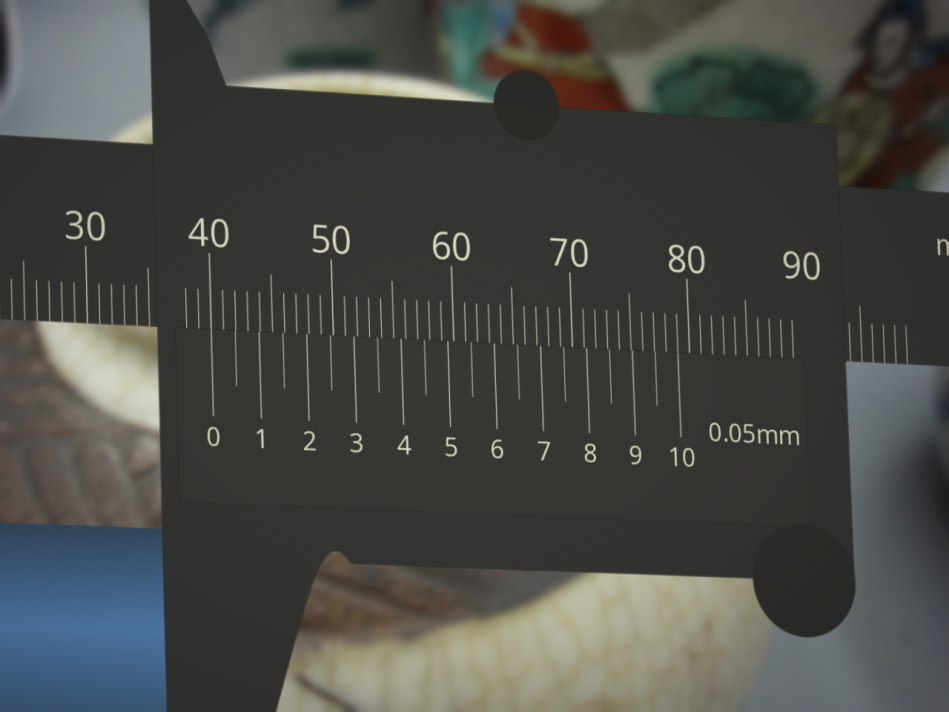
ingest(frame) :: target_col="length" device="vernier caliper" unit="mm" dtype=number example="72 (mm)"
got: 40.0 (mm)
